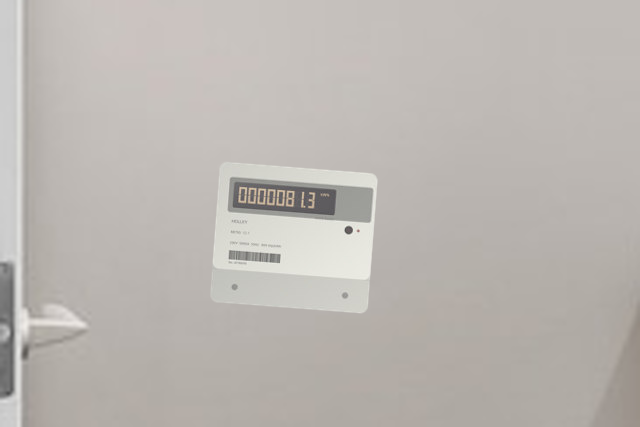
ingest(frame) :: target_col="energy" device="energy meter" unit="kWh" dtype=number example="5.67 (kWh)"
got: 81.3 (kWh)
